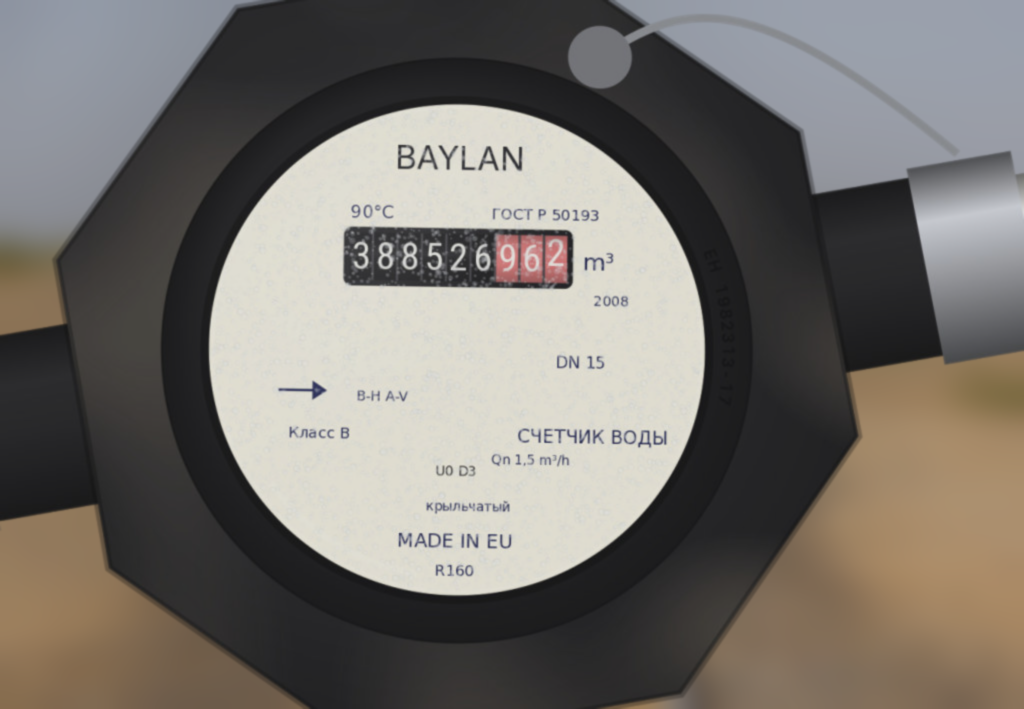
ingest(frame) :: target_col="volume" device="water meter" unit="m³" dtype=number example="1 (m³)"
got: 388526.962 (m³)
